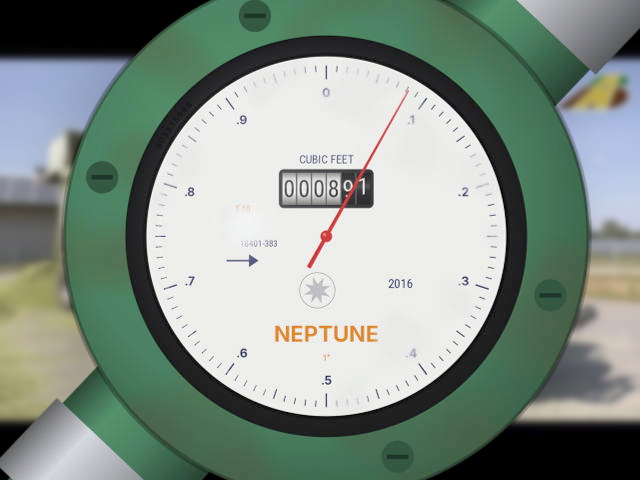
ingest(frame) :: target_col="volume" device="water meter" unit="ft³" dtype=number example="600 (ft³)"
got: 891.08 (ft³)
